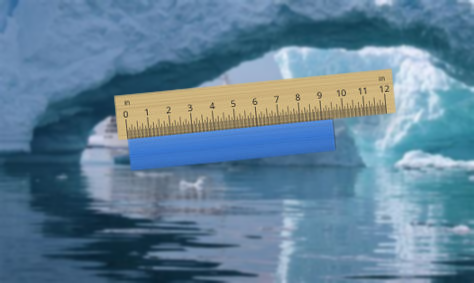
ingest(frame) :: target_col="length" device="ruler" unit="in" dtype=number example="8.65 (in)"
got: 9.5 (in)
